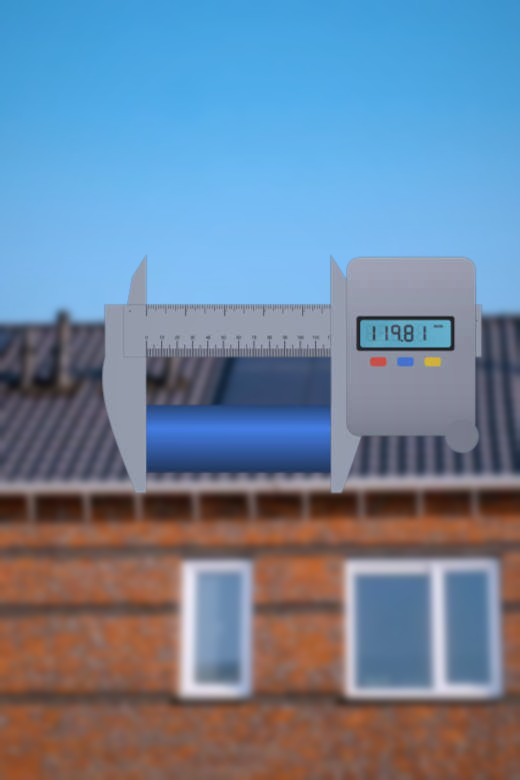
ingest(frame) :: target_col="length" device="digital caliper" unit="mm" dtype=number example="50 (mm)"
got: 119.81 (mm)
